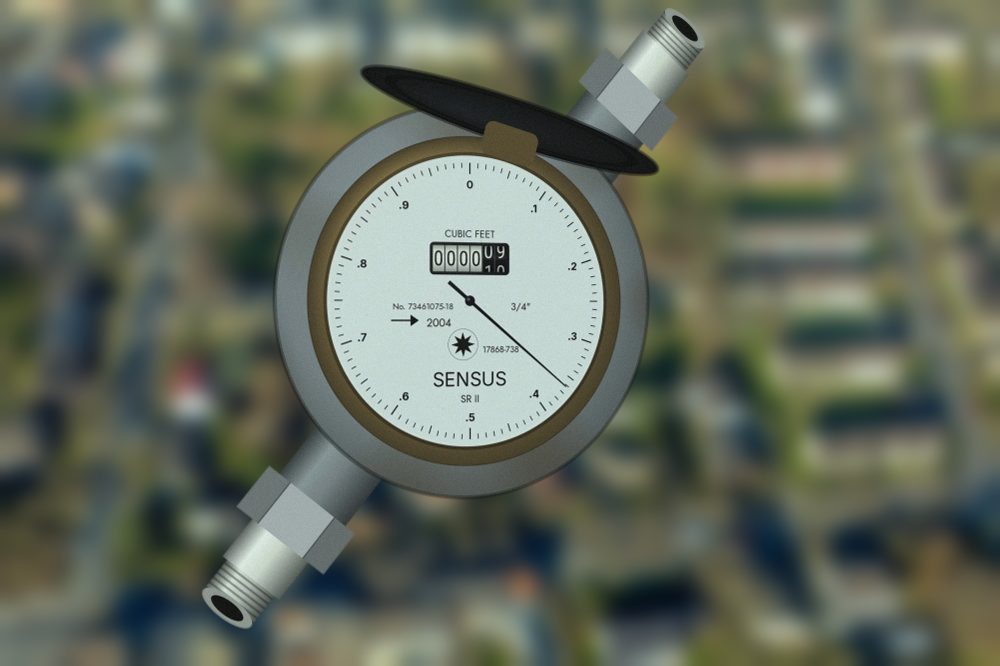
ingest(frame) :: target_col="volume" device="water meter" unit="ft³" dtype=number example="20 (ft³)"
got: 9.36 (ft³)
